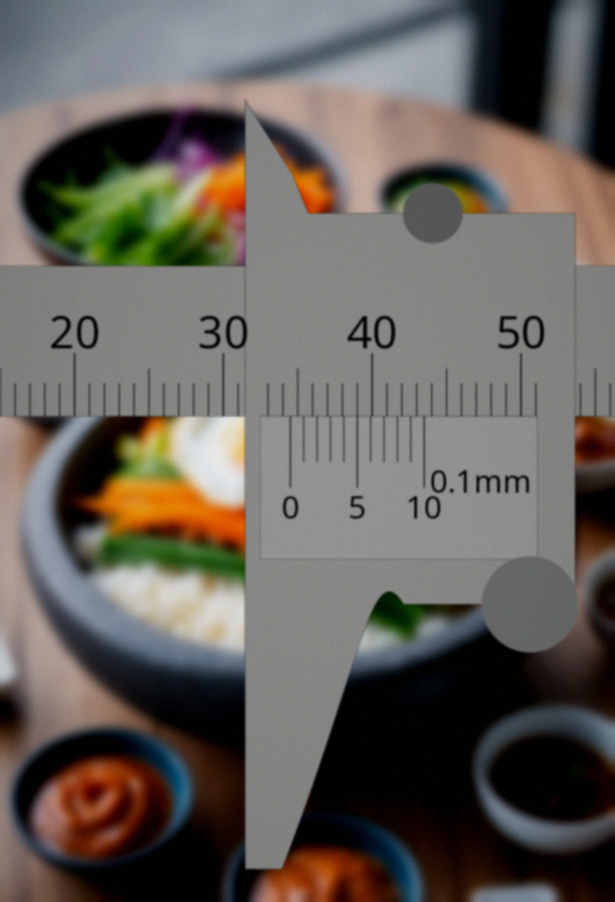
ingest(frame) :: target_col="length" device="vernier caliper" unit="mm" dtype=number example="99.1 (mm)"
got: 34.5 (mm)
